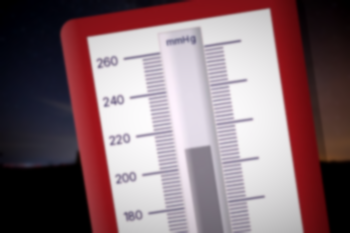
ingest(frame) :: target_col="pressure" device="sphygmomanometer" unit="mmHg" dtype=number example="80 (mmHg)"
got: 210 (mmHg)
